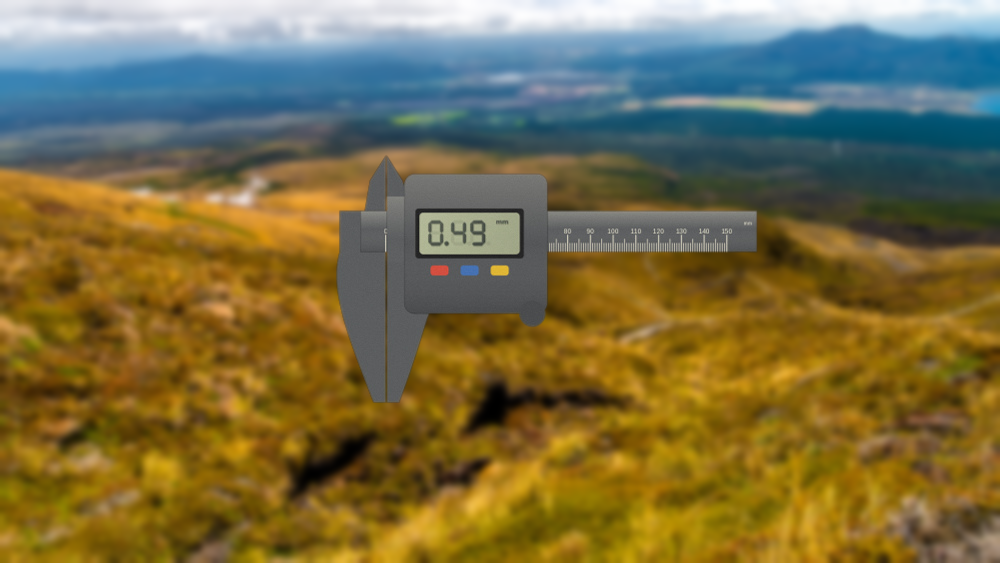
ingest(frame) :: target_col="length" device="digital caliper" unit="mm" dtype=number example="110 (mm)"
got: 0.49 (mm)
